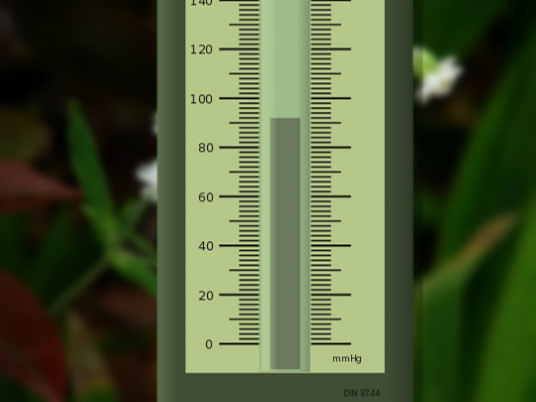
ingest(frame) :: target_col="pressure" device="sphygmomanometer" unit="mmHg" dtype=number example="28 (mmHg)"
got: 92 (mmHg)
